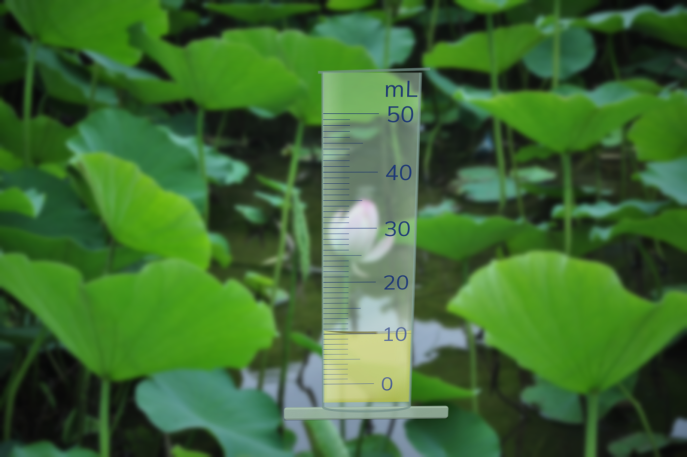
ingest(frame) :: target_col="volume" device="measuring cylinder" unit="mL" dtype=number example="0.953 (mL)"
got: 10 (mL)
